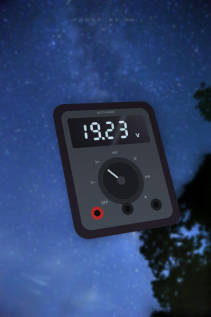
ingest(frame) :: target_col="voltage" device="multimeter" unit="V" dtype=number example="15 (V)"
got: 19.23 (V)
